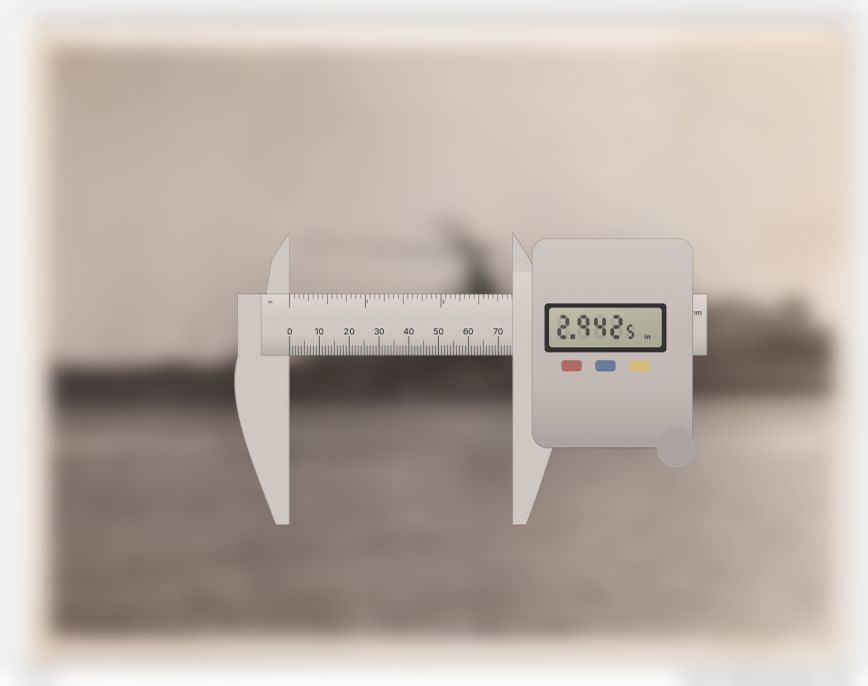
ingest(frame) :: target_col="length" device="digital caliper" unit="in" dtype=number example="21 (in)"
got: 2.9425 (in)
